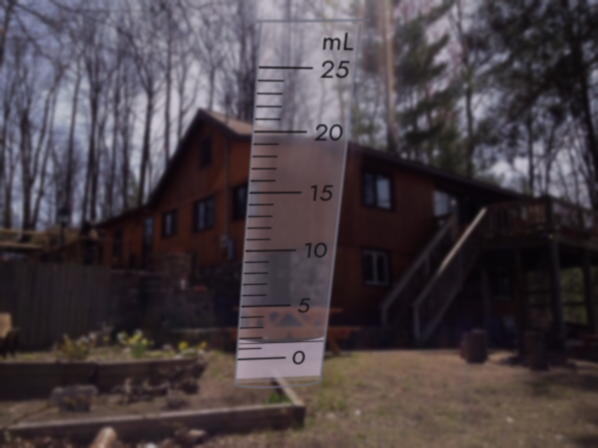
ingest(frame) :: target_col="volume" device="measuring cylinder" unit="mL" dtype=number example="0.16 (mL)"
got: 1.5 (mL)
